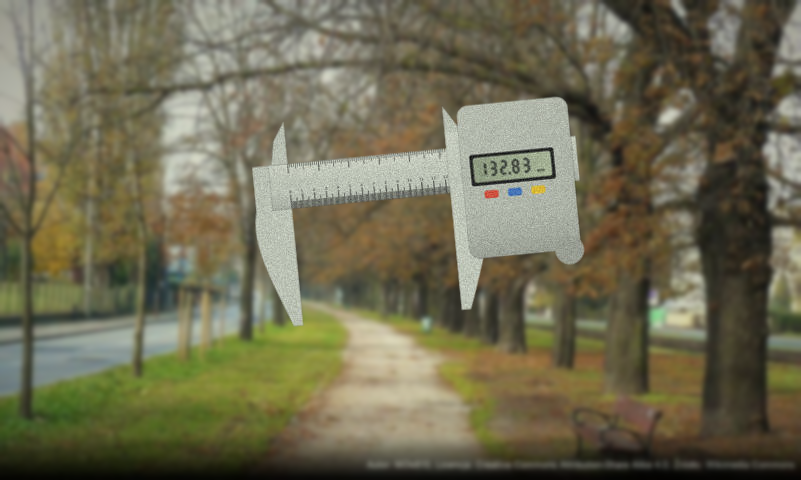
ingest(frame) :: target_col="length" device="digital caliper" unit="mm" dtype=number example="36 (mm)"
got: 132.83 (mm)
